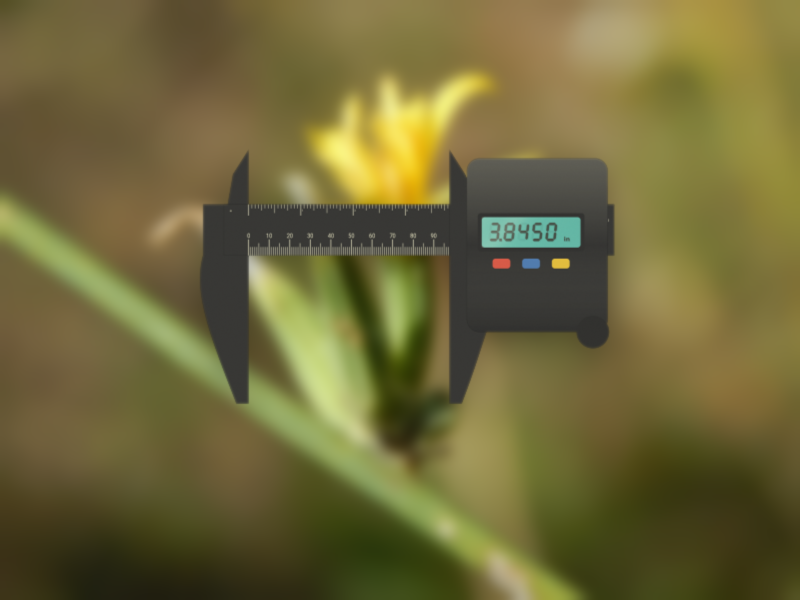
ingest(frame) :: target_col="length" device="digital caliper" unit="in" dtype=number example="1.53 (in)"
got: 3.8450 (in)
